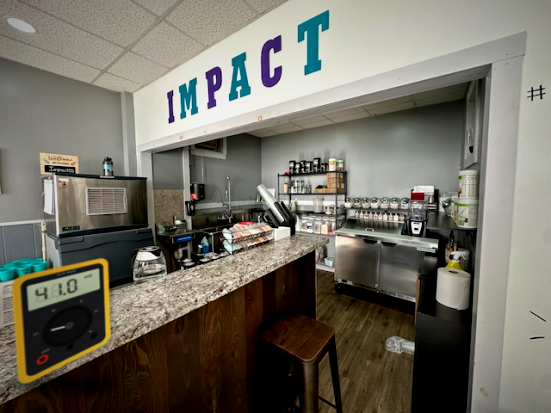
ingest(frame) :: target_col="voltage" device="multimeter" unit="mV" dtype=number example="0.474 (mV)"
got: 41.0 (mV)
